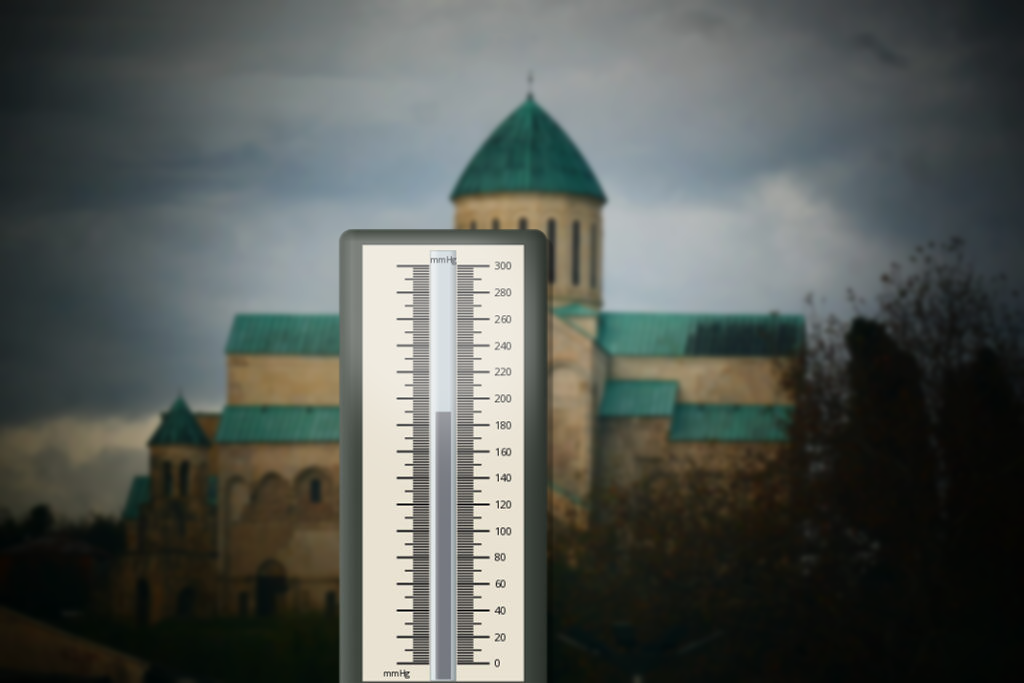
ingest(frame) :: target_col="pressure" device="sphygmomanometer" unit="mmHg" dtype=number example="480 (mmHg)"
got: 190 (mmHg)
